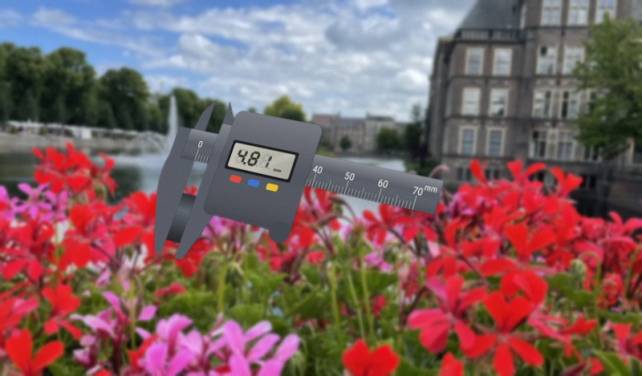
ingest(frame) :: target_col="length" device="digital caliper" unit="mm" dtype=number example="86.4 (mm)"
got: 4.81 (mm)
